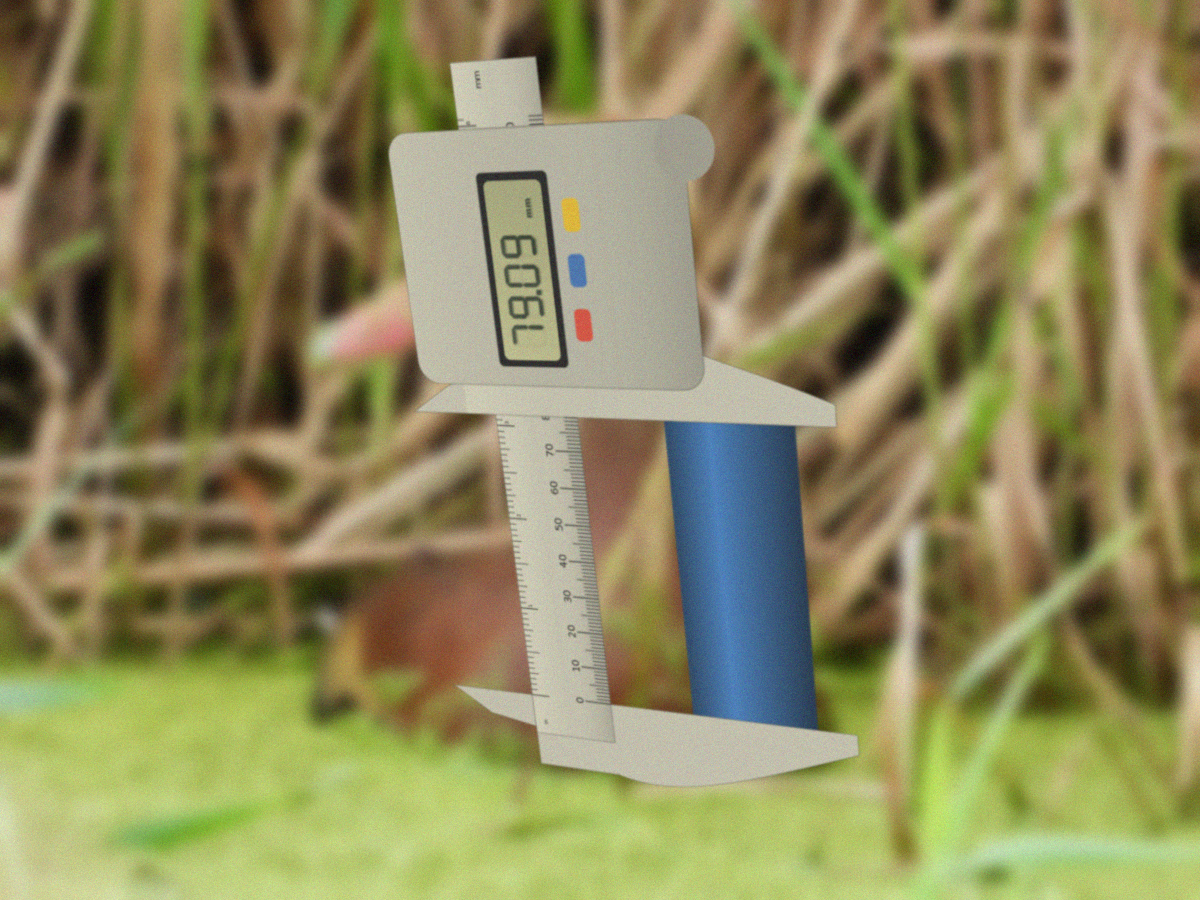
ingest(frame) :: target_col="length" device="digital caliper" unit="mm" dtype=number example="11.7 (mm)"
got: 79.09 (mm)
